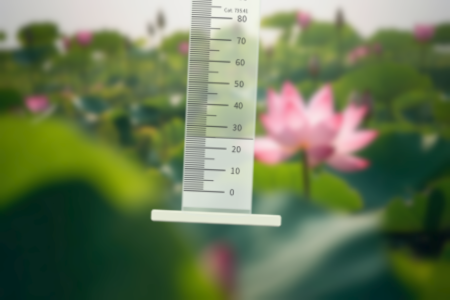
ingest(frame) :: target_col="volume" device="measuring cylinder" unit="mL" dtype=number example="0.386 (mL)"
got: 25 (mL)
